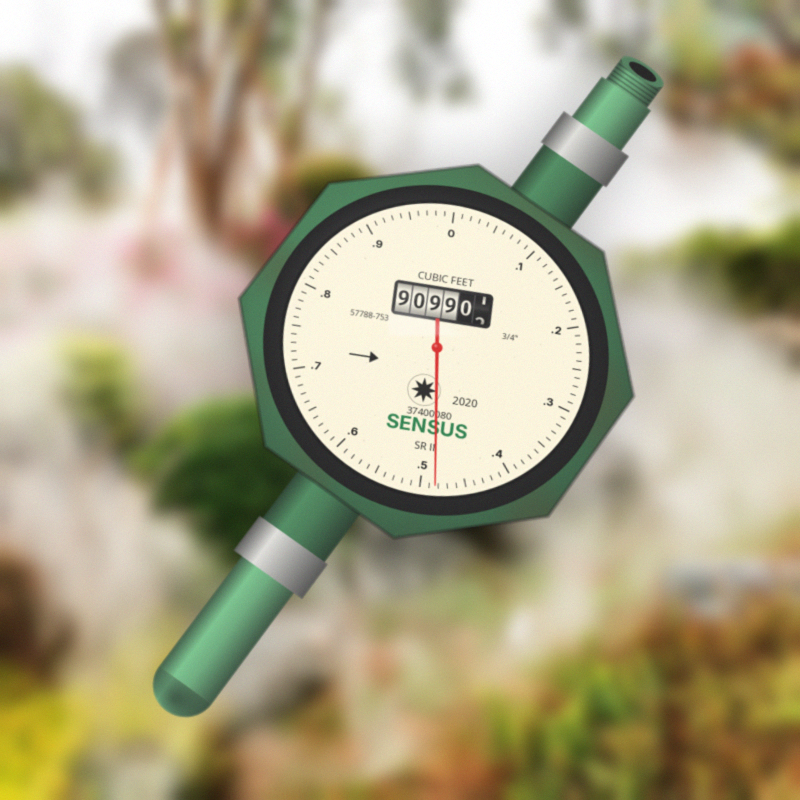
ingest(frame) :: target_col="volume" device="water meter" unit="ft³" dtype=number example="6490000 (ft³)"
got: 909901.48 (ft³)
